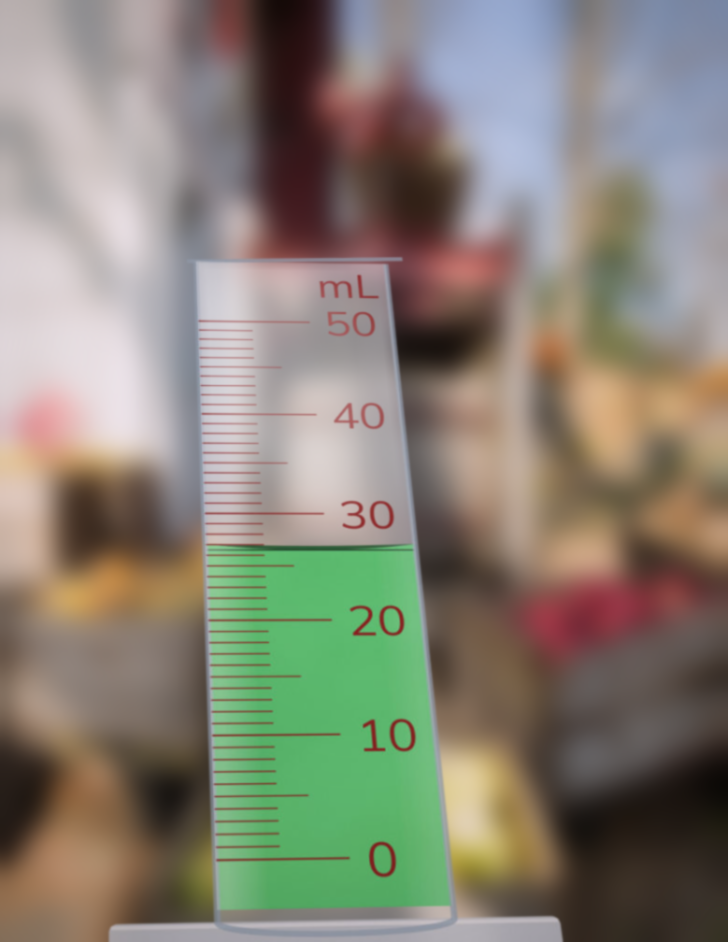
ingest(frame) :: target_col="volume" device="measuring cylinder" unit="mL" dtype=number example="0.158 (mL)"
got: 26.5 (mL)
